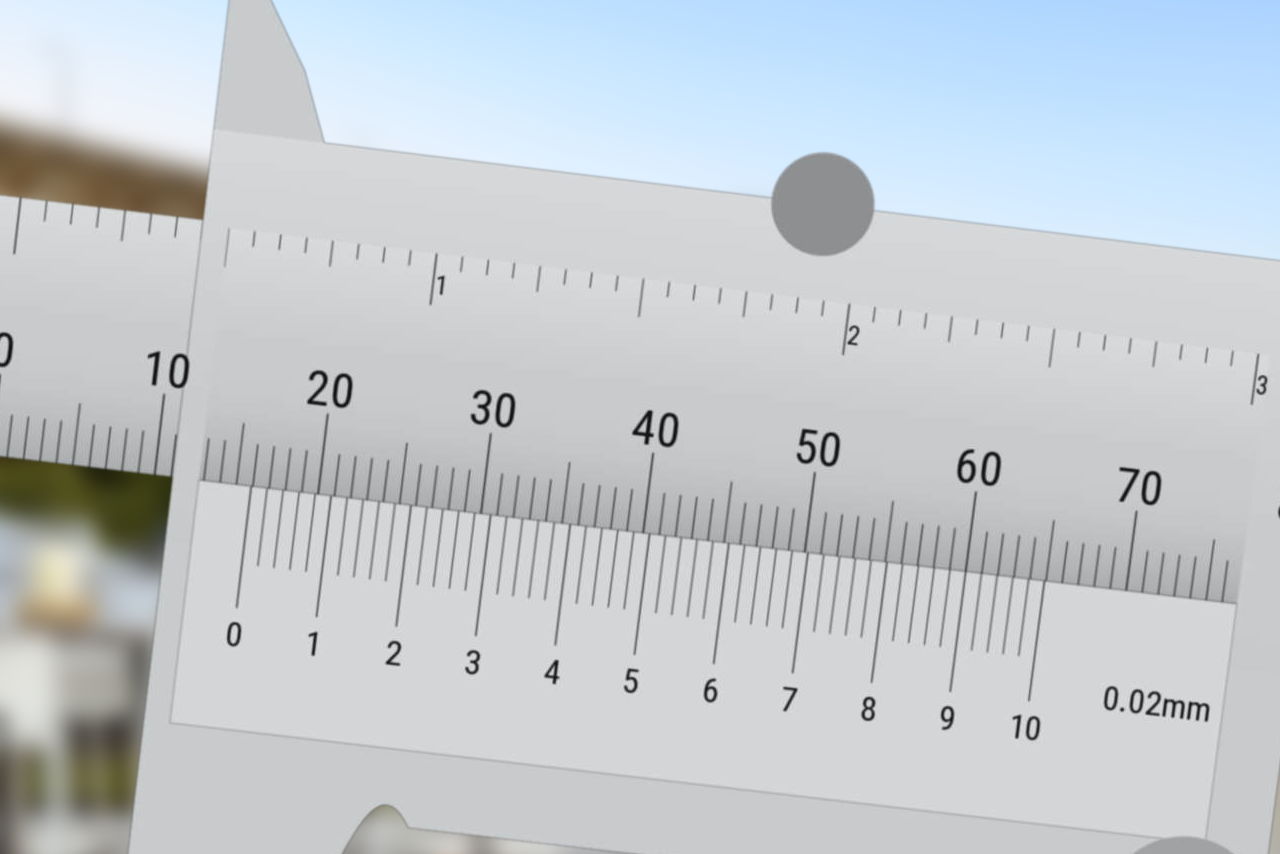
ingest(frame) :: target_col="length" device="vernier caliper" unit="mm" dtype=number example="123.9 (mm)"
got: 15.9 (mm)
